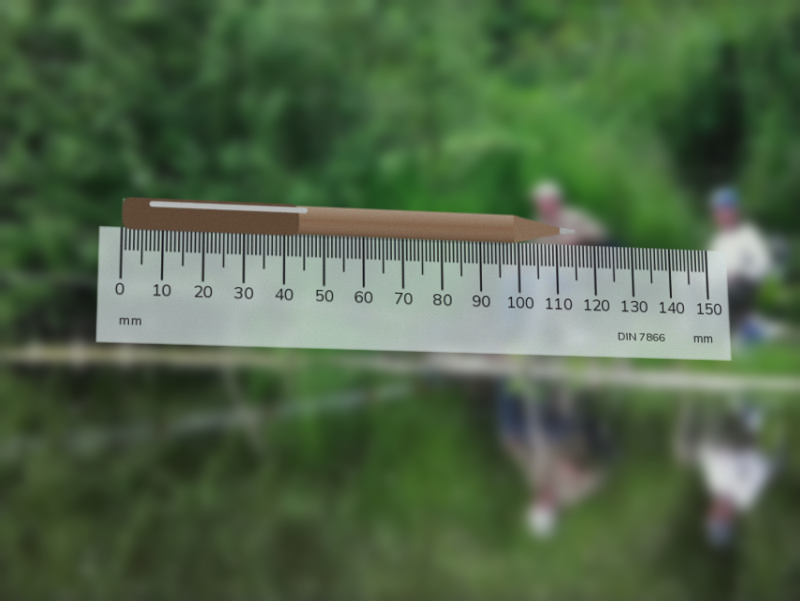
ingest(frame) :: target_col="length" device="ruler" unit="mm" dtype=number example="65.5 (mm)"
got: 115 (mm)
